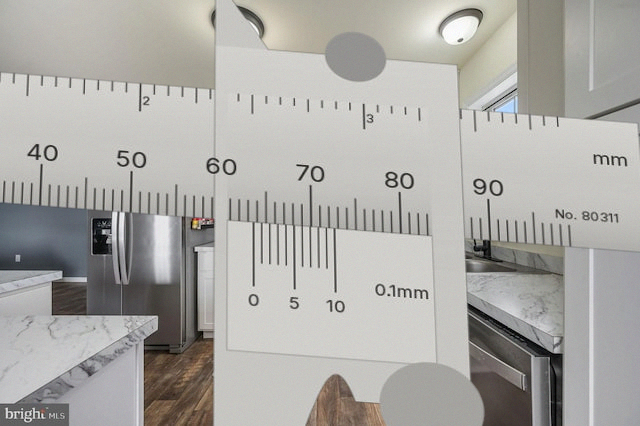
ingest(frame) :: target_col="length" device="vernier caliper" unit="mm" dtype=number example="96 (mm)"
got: 63.6 (mm)
